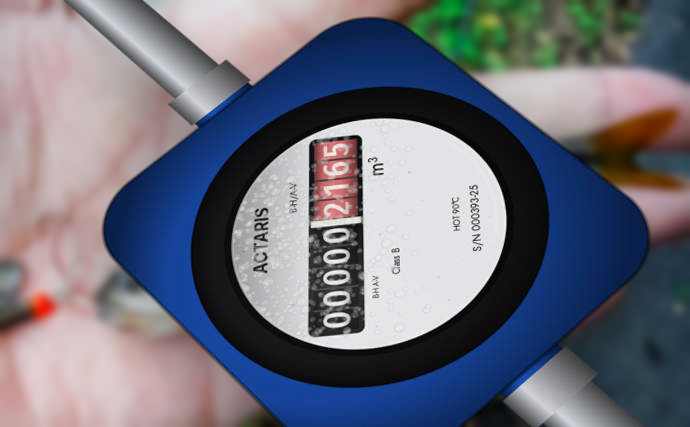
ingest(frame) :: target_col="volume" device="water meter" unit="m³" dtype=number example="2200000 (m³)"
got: 0.2165 (m³)
